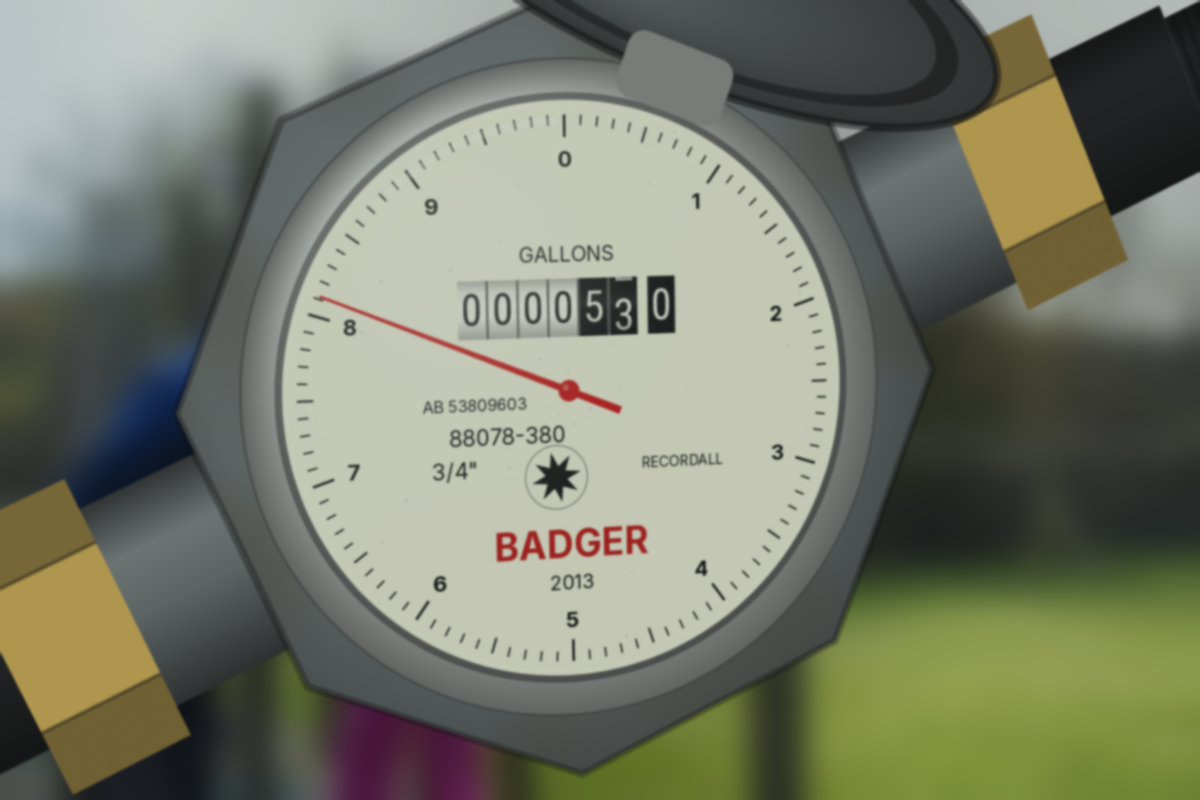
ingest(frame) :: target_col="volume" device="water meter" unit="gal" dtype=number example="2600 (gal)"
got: 528.1 (gal)
